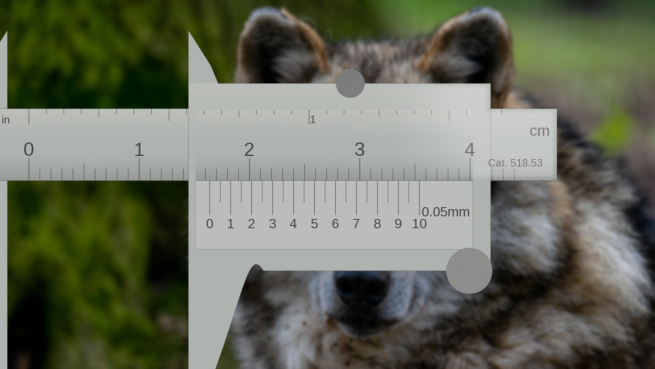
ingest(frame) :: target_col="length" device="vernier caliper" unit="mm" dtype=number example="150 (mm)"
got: 16.4 (mm)
